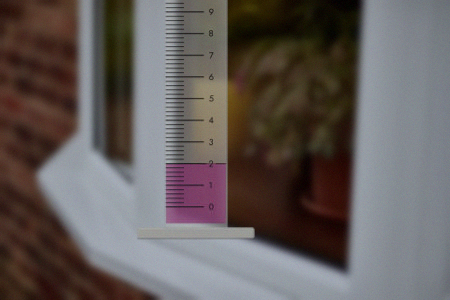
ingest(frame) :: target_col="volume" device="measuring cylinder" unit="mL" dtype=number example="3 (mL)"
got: 2 (mL)
